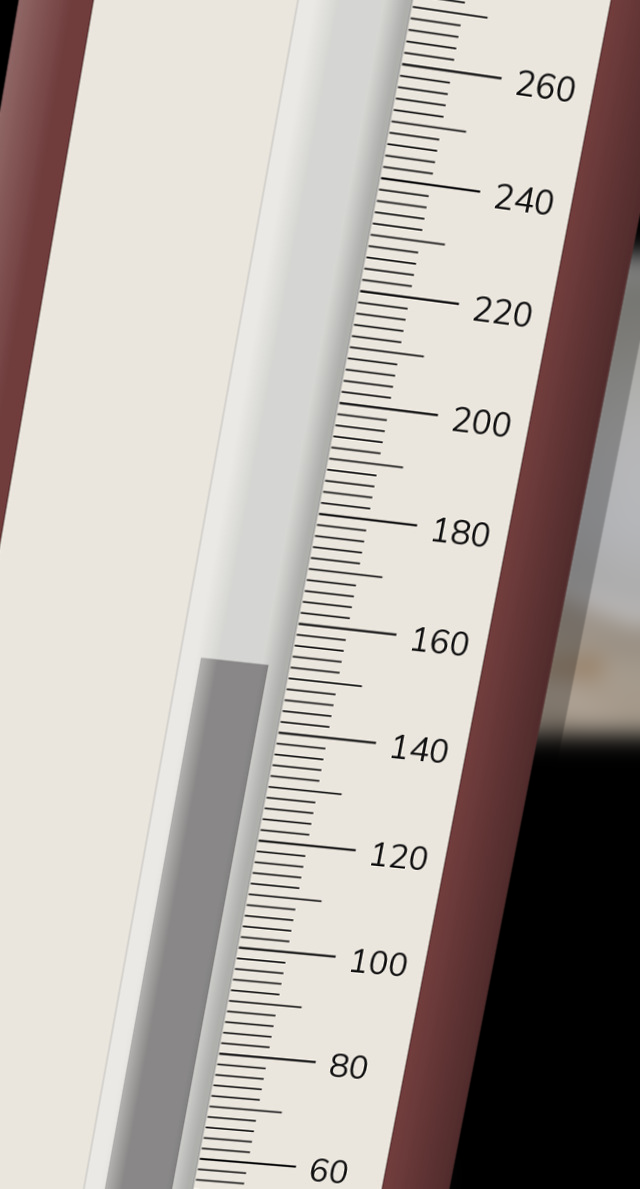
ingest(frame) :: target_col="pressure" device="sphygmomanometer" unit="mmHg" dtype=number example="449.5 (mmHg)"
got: 152 (mmHg)
